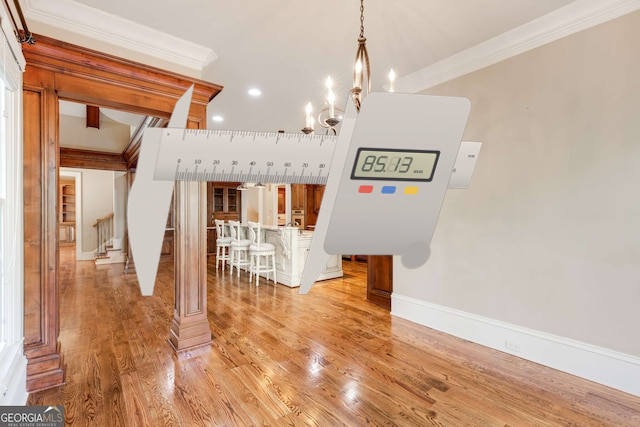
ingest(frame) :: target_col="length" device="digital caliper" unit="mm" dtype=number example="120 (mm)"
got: 85.13 (mm)
